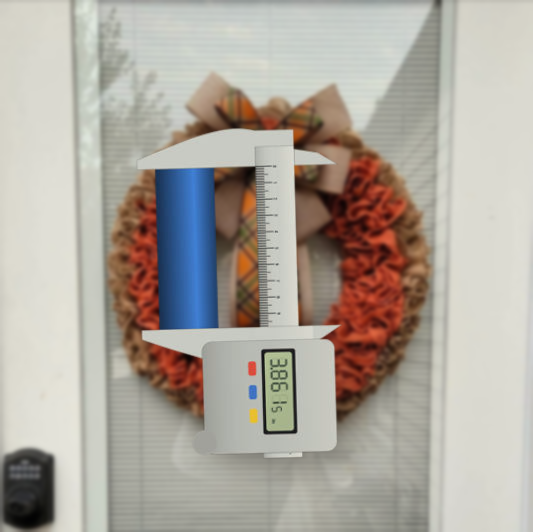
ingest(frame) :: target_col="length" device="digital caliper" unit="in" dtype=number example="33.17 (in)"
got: 3.8615 (in)
